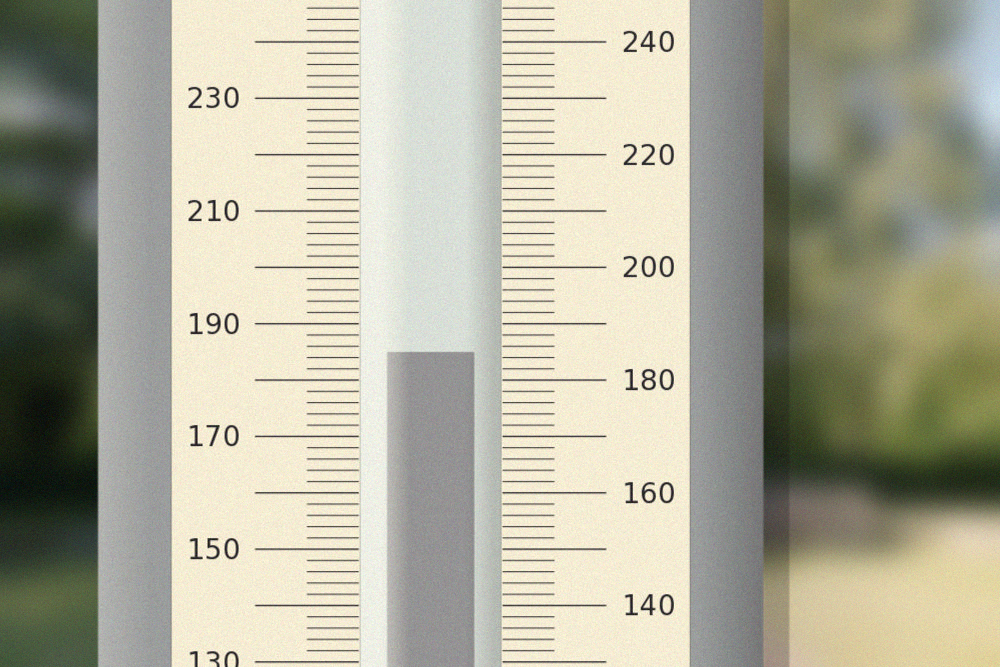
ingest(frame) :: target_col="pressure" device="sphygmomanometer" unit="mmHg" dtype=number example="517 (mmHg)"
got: 185 (mmHg)
